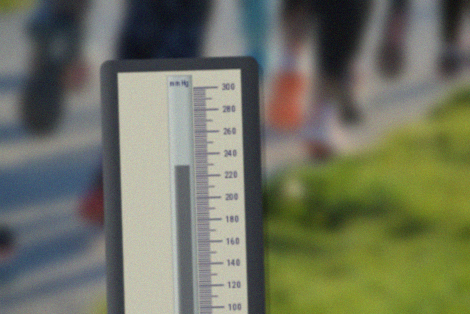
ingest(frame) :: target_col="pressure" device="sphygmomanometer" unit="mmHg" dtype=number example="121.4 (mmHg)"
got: 230 (mmHg)
